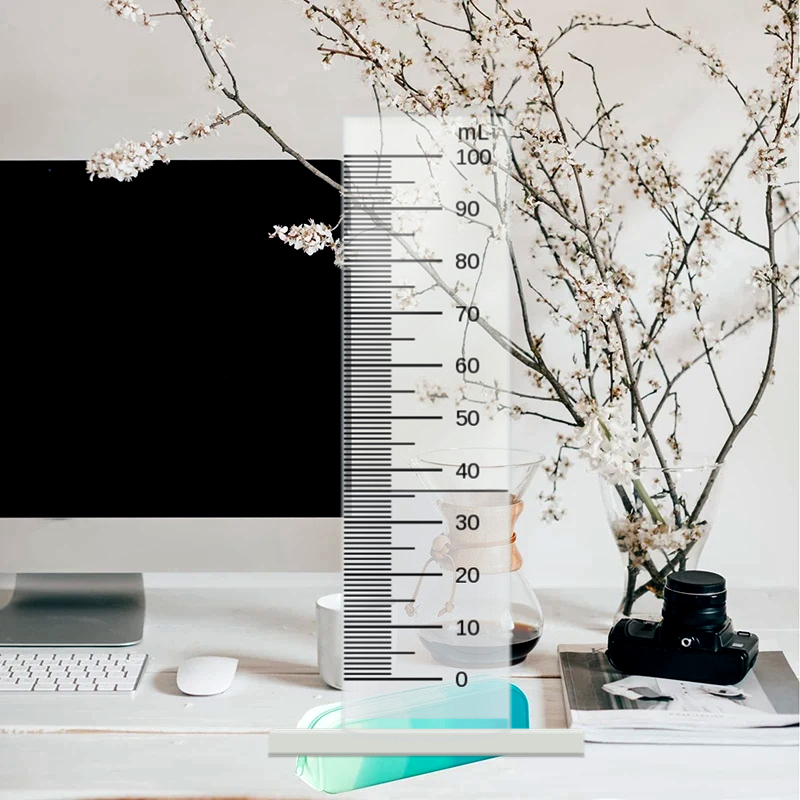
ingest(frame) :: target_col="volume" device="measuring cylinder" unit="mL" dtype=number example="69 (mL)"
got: 36 (mL)
